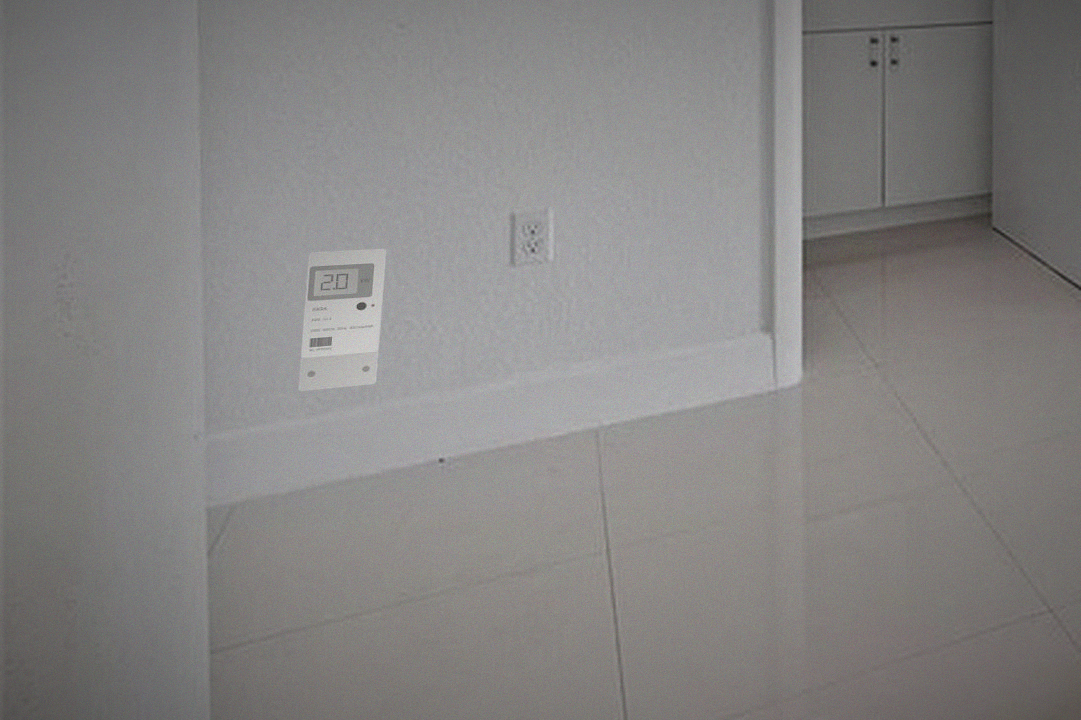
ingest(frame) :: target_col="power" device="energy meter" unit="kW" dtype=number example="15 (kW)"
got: 2.0 (kW)
